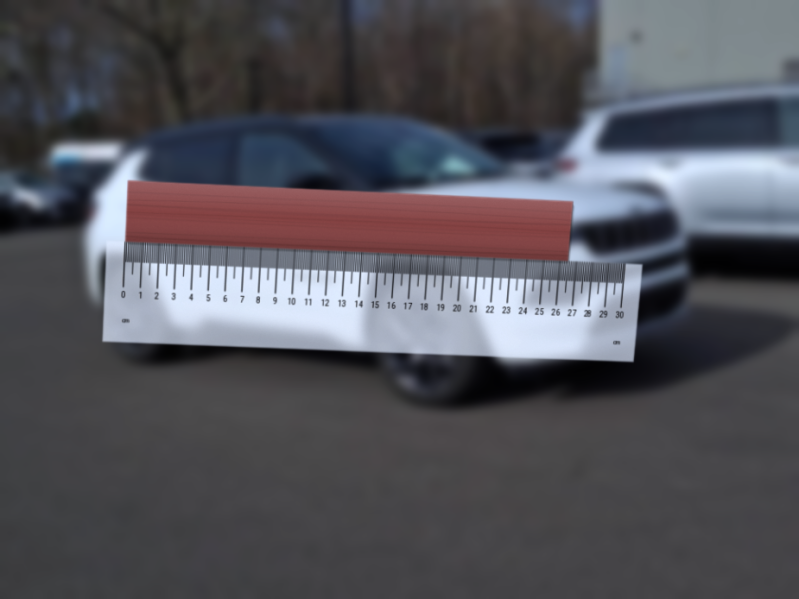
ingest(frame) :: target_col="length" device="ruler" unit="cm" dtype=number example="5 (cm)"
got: 26.5 (cm)
